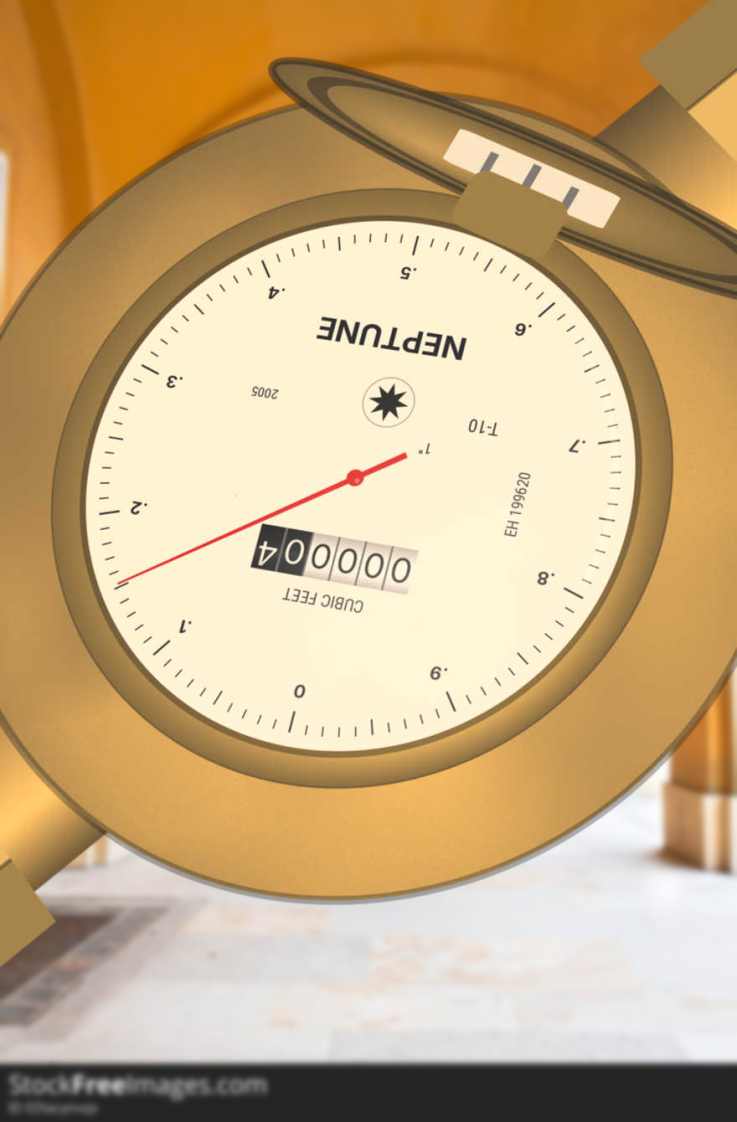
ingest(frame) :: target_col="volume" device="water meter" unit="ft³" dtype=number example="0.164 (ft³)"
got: 4.15 (ft³)
